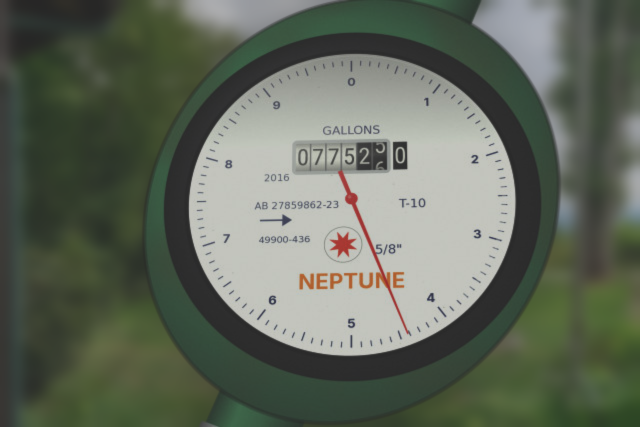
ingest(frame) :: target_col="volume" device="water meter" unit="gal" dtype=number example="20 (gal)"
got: 775254.4 (gal)
